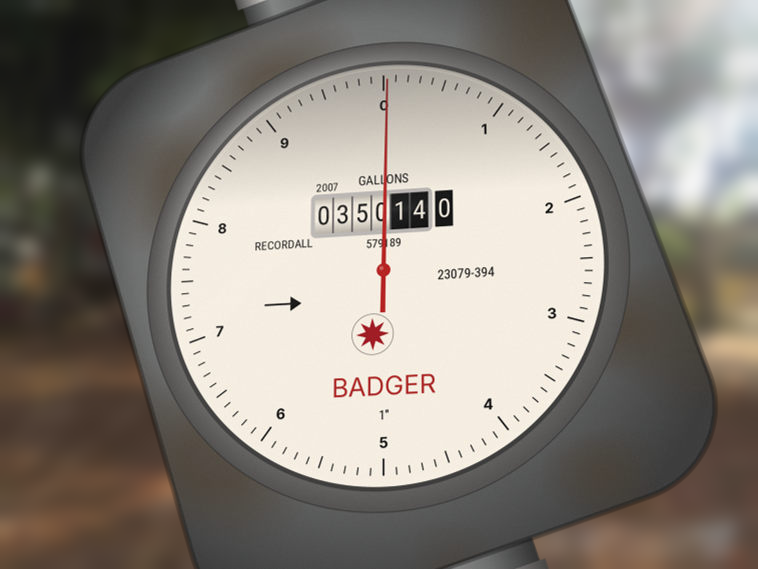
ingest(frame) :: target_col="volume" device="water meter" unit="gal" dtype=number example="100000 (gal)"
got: 350140.0 (gal)
